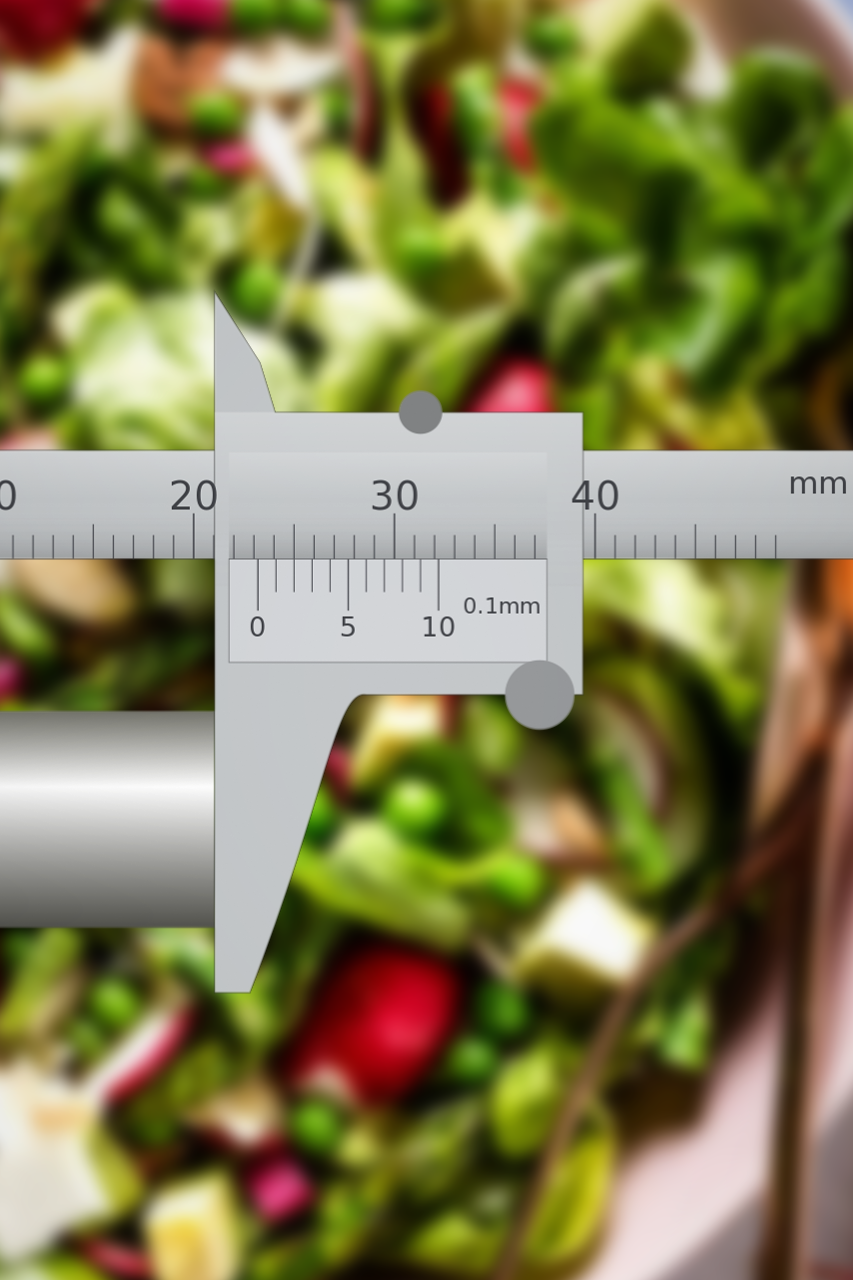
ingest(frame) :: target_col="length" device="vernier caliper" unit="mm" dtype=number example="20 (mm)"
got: 23.2 (mm)
